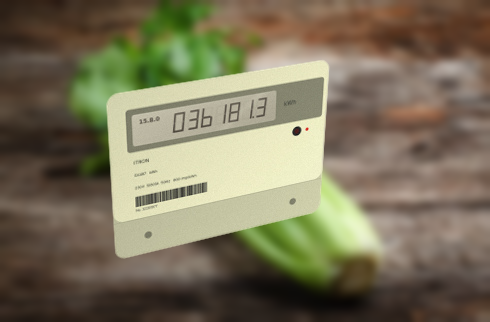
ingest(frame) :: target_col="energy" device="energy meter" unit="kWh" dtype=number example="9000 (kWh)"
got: 36181.3 (kWh)
